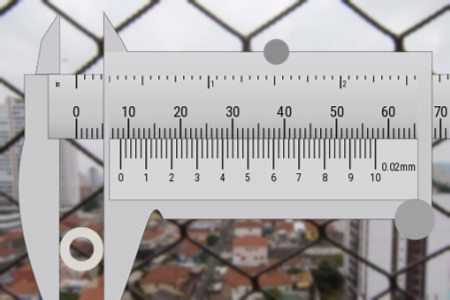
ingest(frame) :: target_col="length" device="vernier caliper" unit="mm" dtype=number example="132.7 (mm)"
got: 8.5 (mm)
